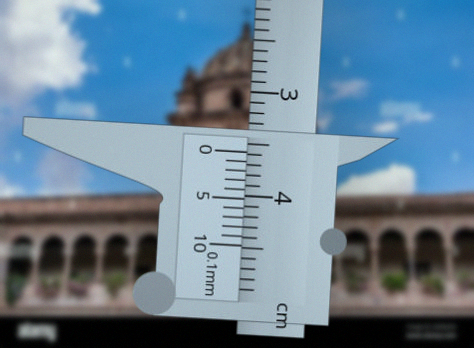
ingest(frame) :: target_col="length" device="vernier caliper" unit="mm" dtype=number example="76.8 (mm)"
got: 35.8 (mm)
